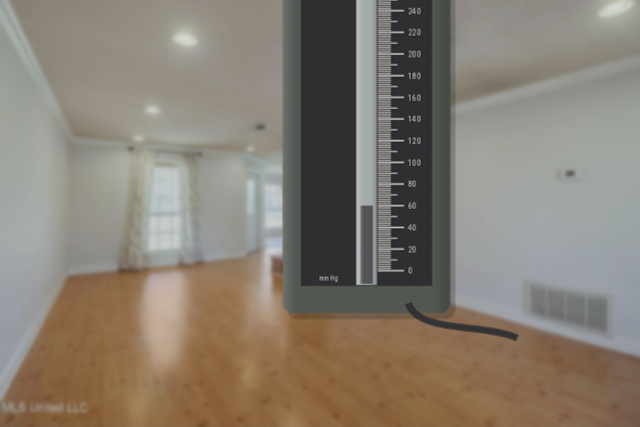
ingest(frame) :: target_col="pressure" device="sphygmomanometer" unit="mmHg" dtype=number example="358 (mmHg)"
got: 60 (mmHg)
